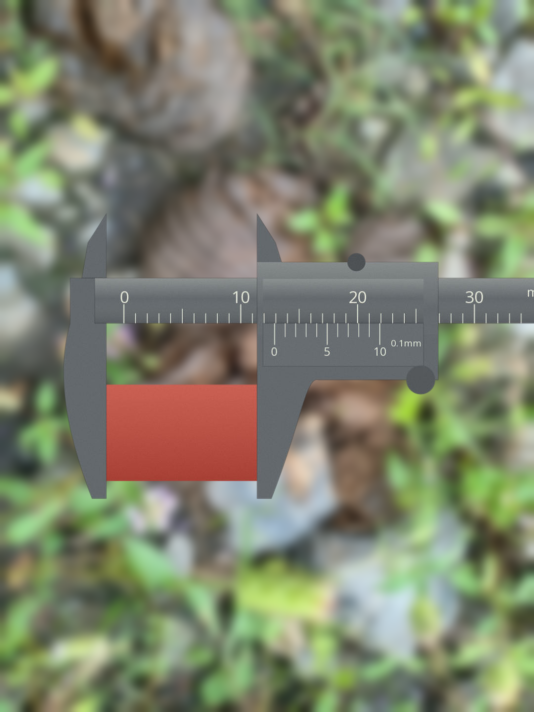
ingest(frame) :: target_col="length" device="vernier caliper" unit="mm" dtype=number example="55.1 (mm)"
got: 12.9 (mm)
